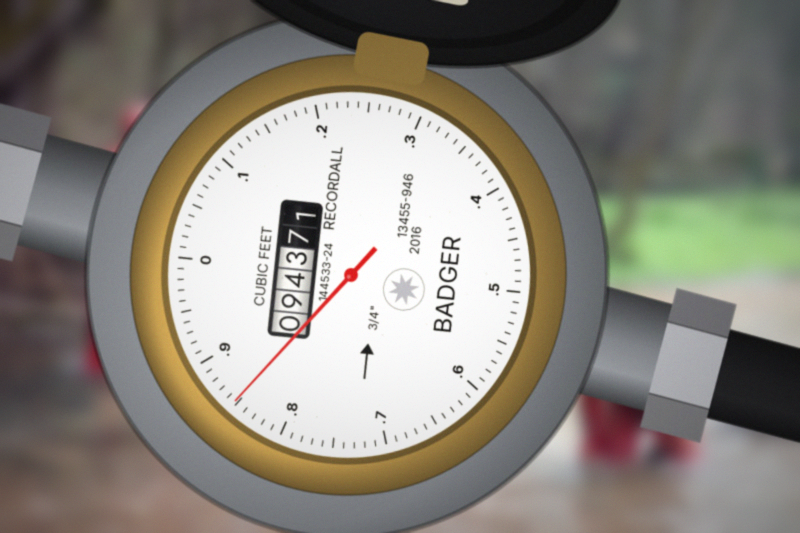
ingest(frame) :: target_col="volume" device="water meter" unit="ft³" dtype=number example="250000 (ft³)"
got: 94370.85 (ft³)
